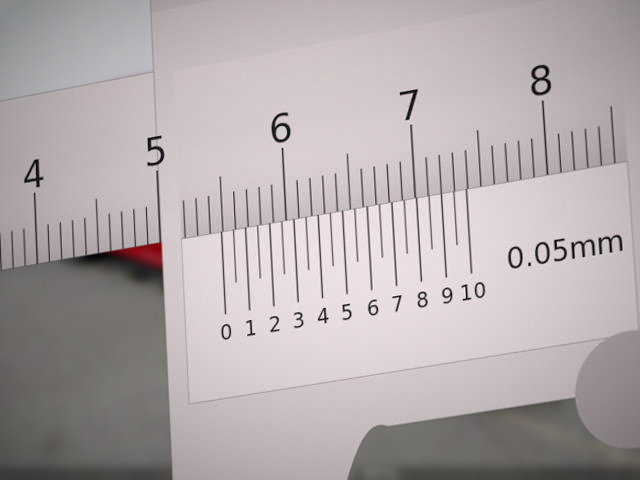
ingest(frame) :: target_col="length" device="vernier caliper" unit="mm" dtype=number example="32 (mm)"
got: 54.9 (mm)
